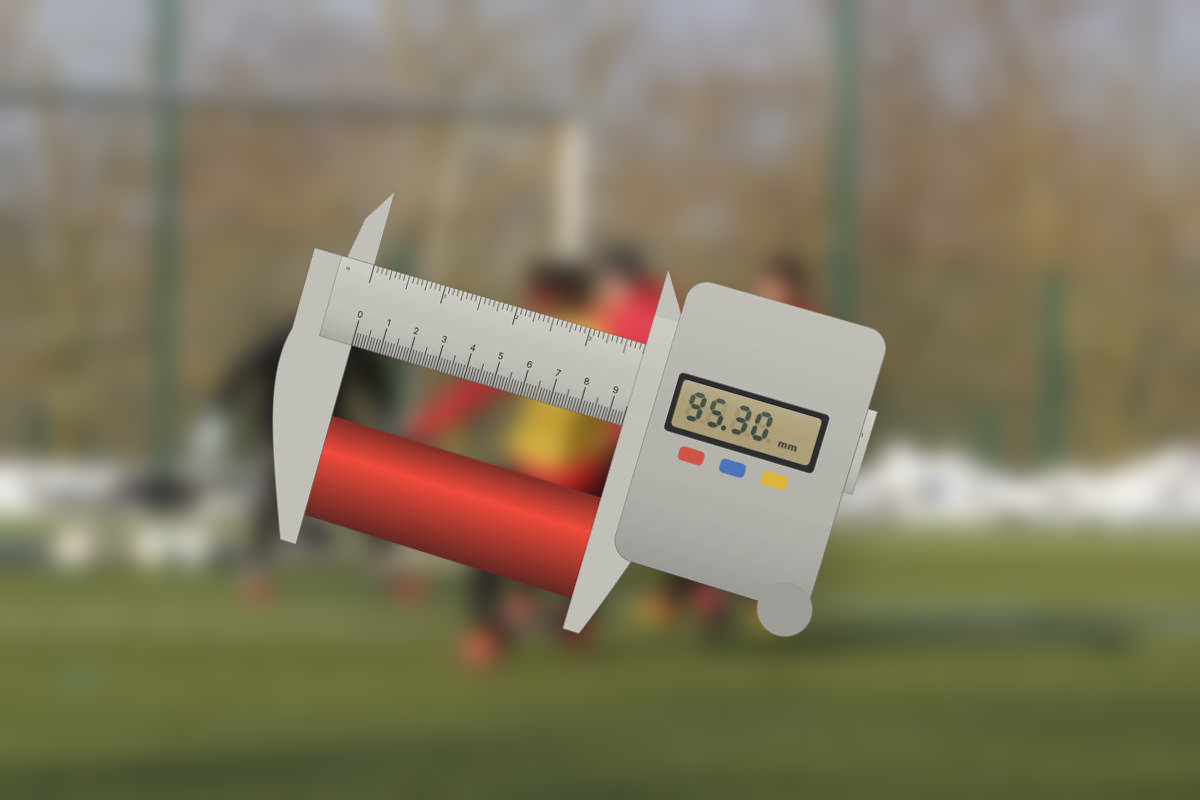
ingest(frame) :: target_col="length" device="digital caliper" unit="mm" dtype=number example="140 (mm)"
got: 95.30 (mm)
